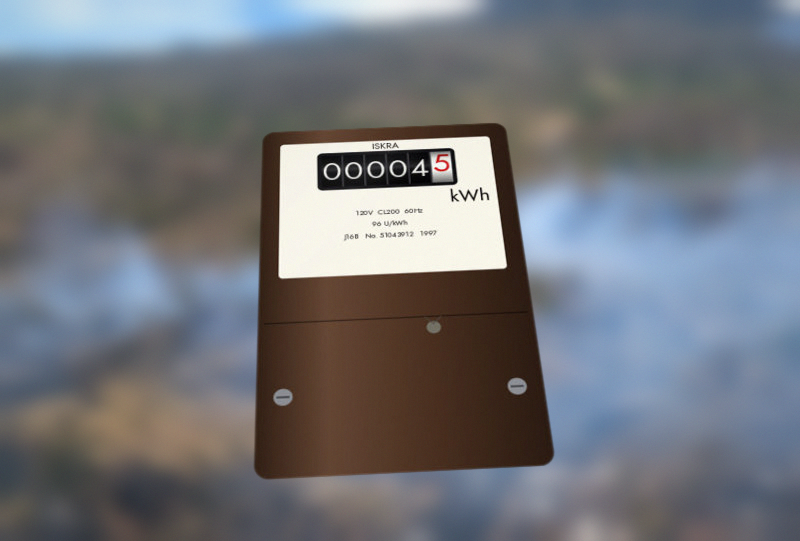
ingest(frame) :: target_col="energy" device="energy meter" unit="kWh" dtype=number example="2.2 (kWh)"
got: 4.5 (kWh)
